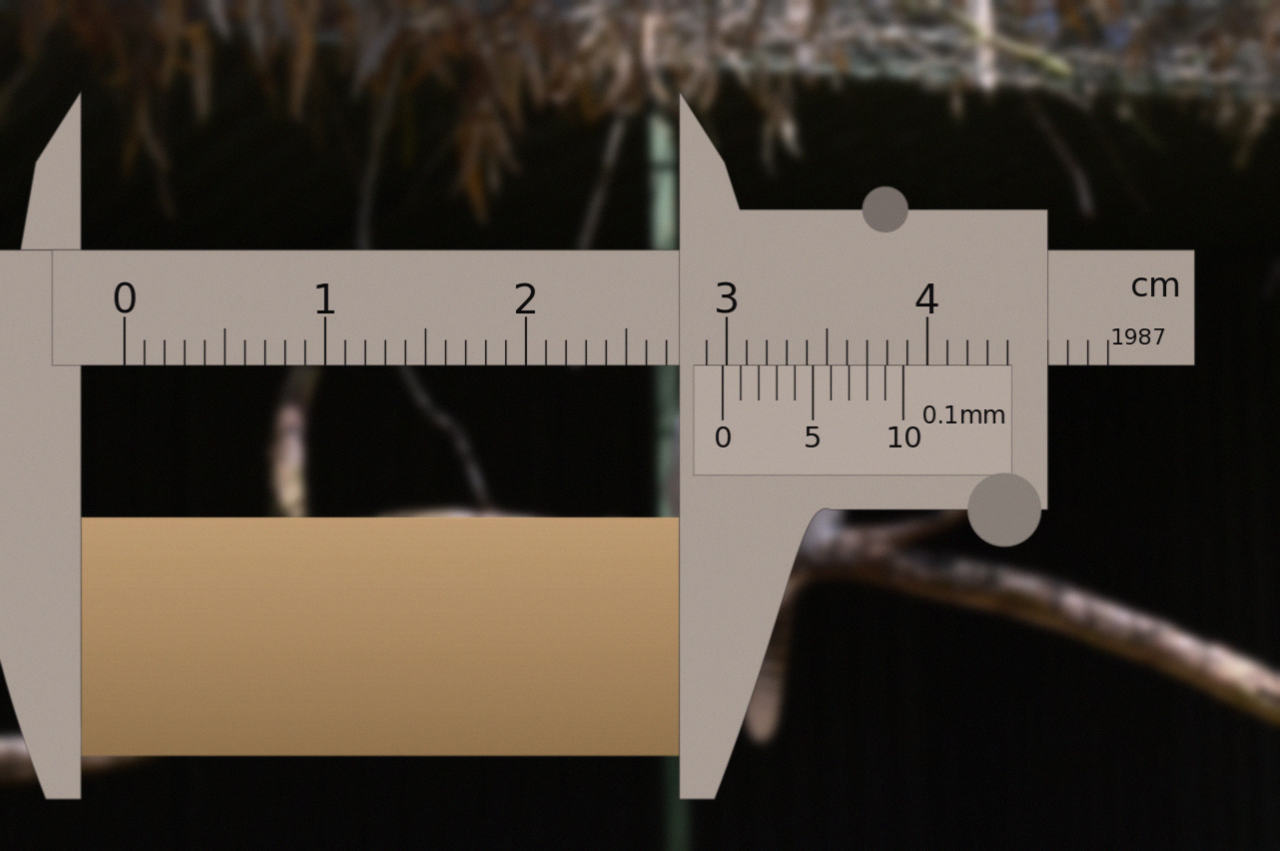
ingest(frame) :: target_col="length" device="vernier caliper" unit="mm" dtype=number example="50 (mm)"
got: 29.8 (mm)
